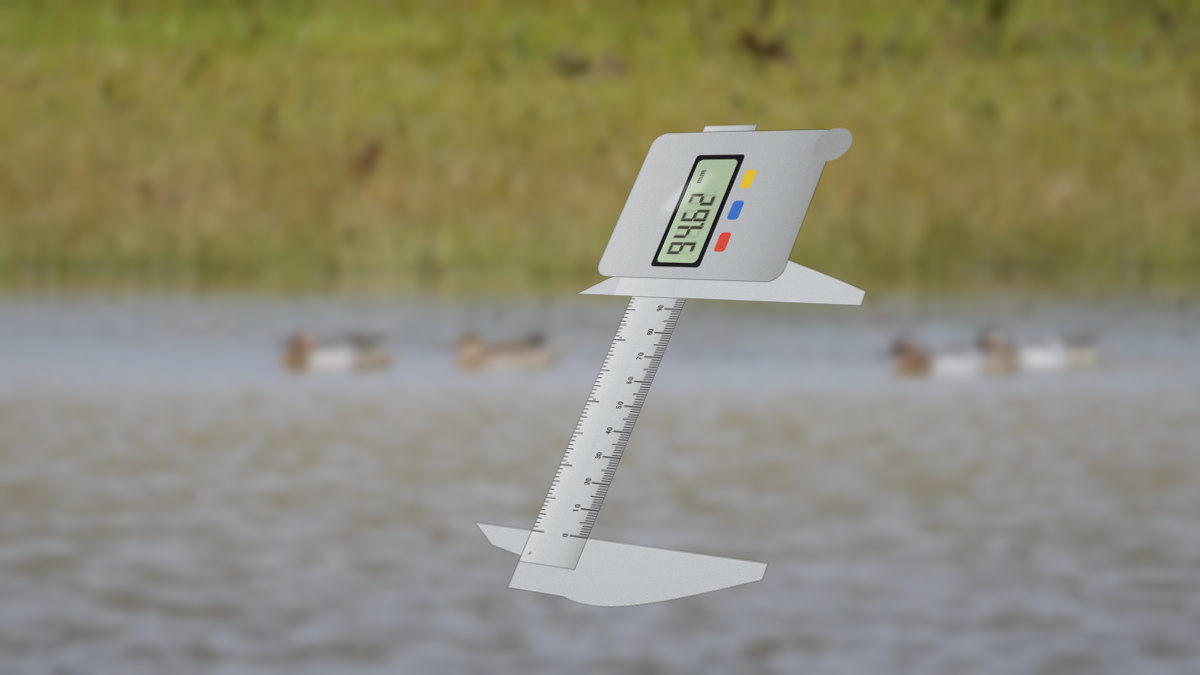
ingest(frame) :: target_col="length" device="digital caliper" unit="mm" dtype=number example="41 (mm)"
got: 94.62 (mm)
